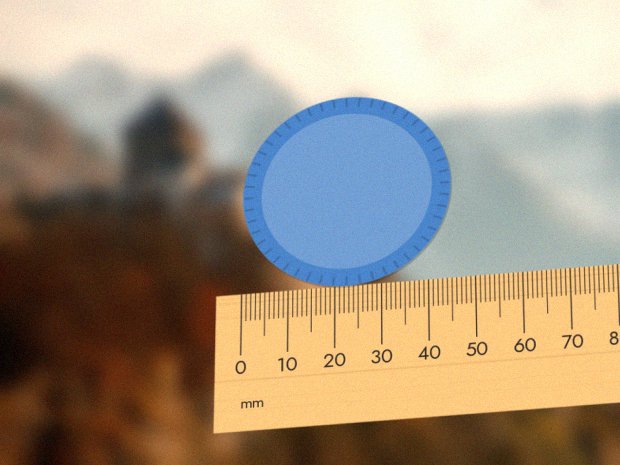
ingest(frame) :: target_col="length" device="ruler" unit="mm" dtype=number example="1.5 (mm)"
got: 45 (mm)
